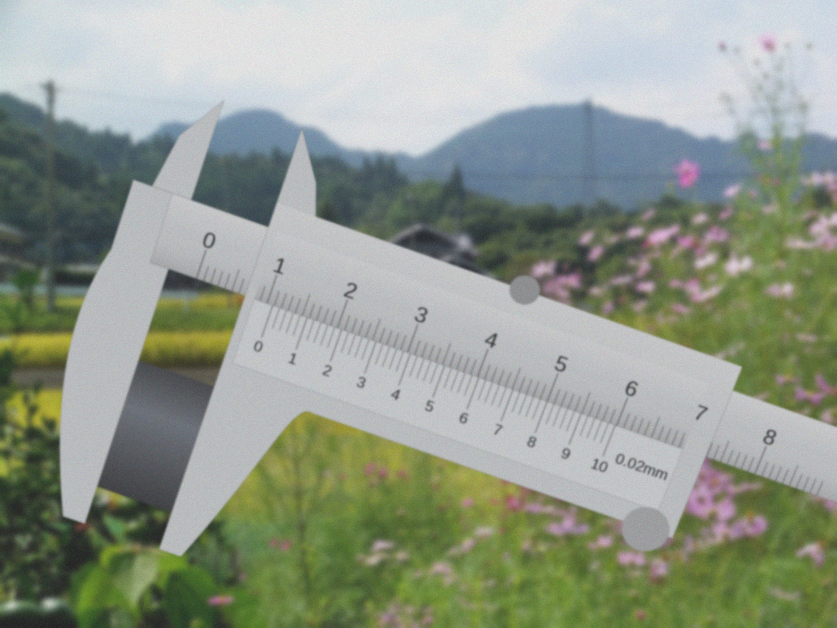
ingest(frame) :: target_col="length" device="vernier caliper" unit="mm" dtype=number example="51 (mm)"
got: 10.8 (mm)
